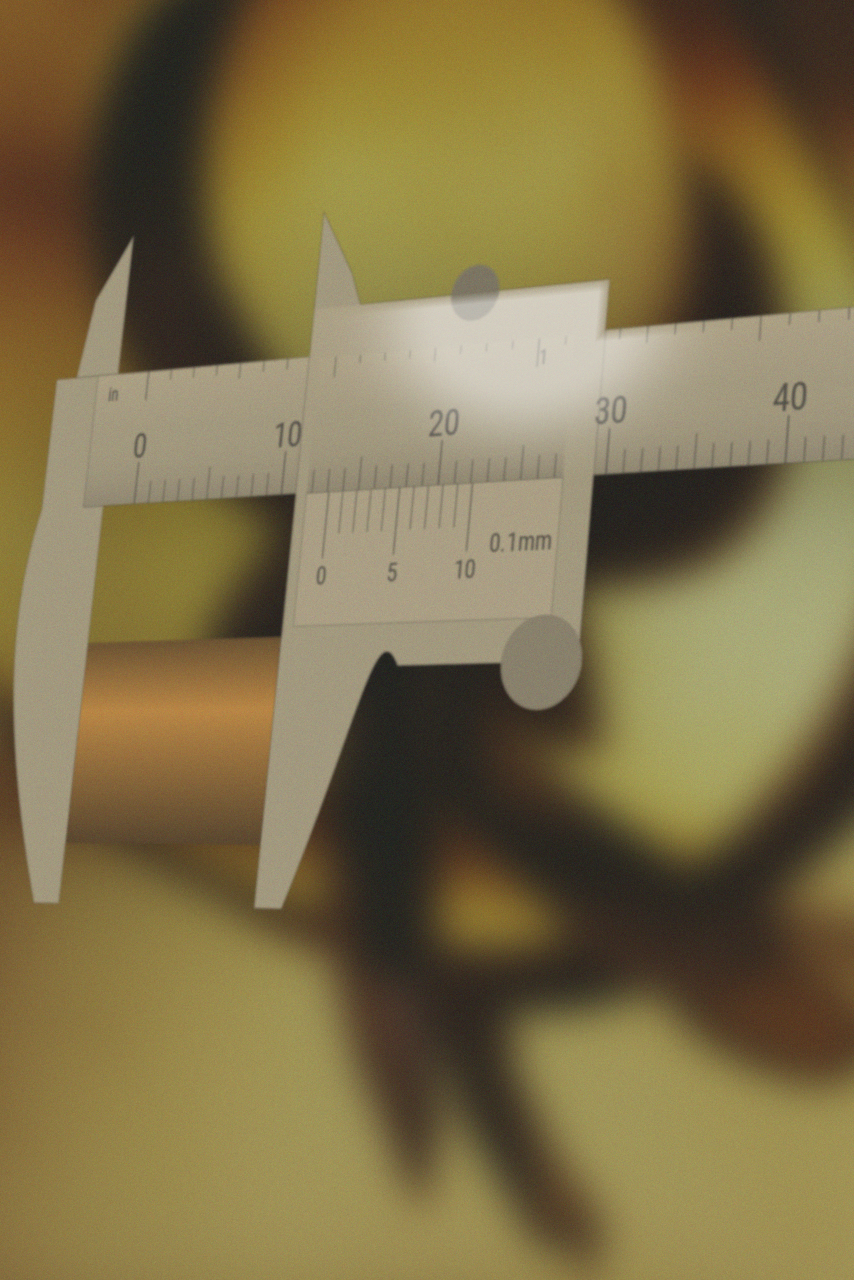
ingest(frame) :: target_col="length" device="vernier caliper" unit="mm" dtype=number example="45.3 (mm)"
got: 13.1 (mm)
